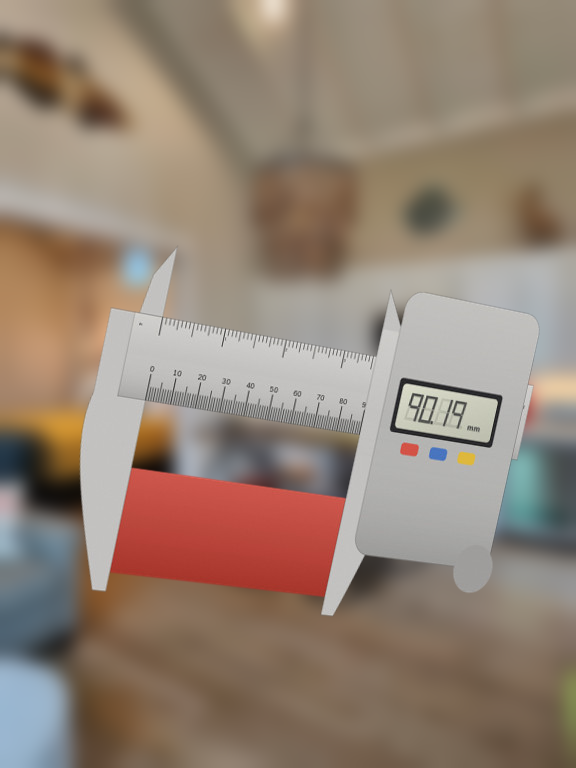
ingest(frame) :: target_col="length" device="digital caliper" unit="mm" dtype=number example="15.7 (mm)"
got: 90.19 (mm)
